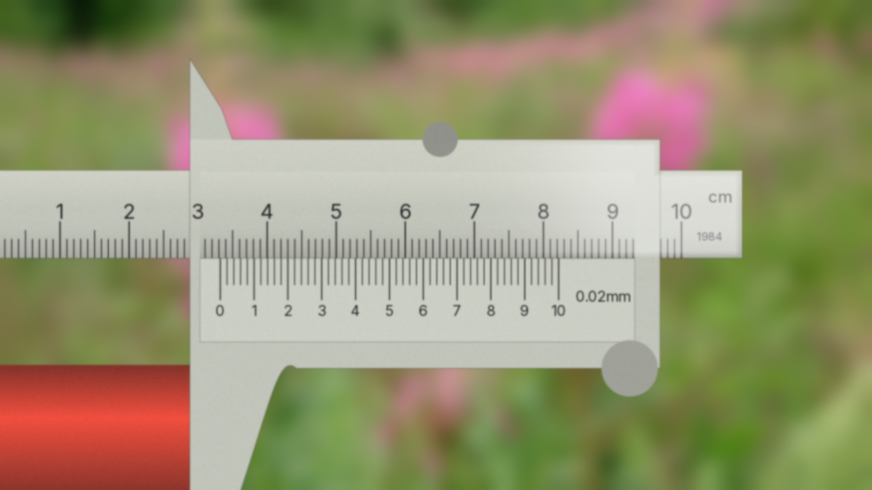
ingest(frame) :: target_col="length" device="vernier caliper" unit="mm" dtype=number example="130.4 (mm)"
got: 33.2 (mm)
